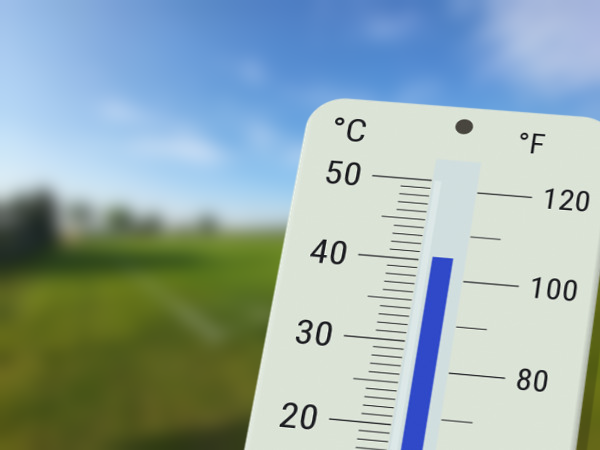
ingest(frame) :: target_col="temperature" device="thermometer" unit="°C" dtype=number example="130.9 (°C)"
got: 40.5 (°C)
